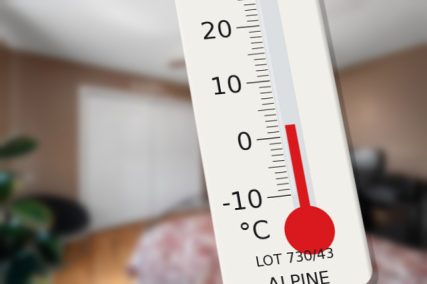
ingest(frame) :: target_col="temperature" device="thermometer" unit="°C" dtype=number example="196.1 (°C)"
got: 2 (°C)
